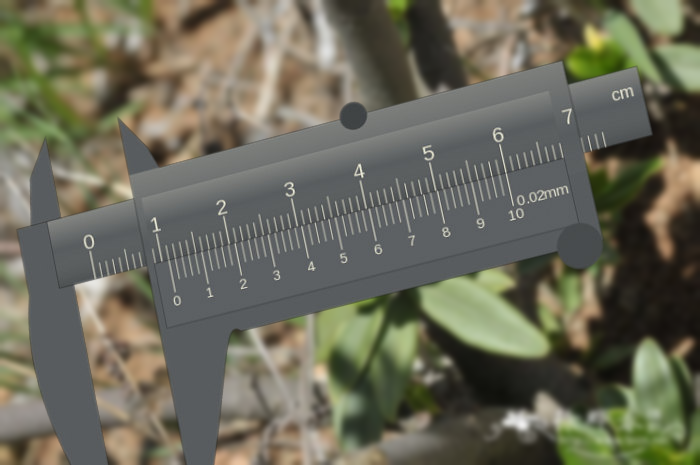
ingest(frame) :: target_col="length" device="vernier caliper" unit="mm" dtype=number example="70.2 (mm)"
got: 11.0 (mm)
